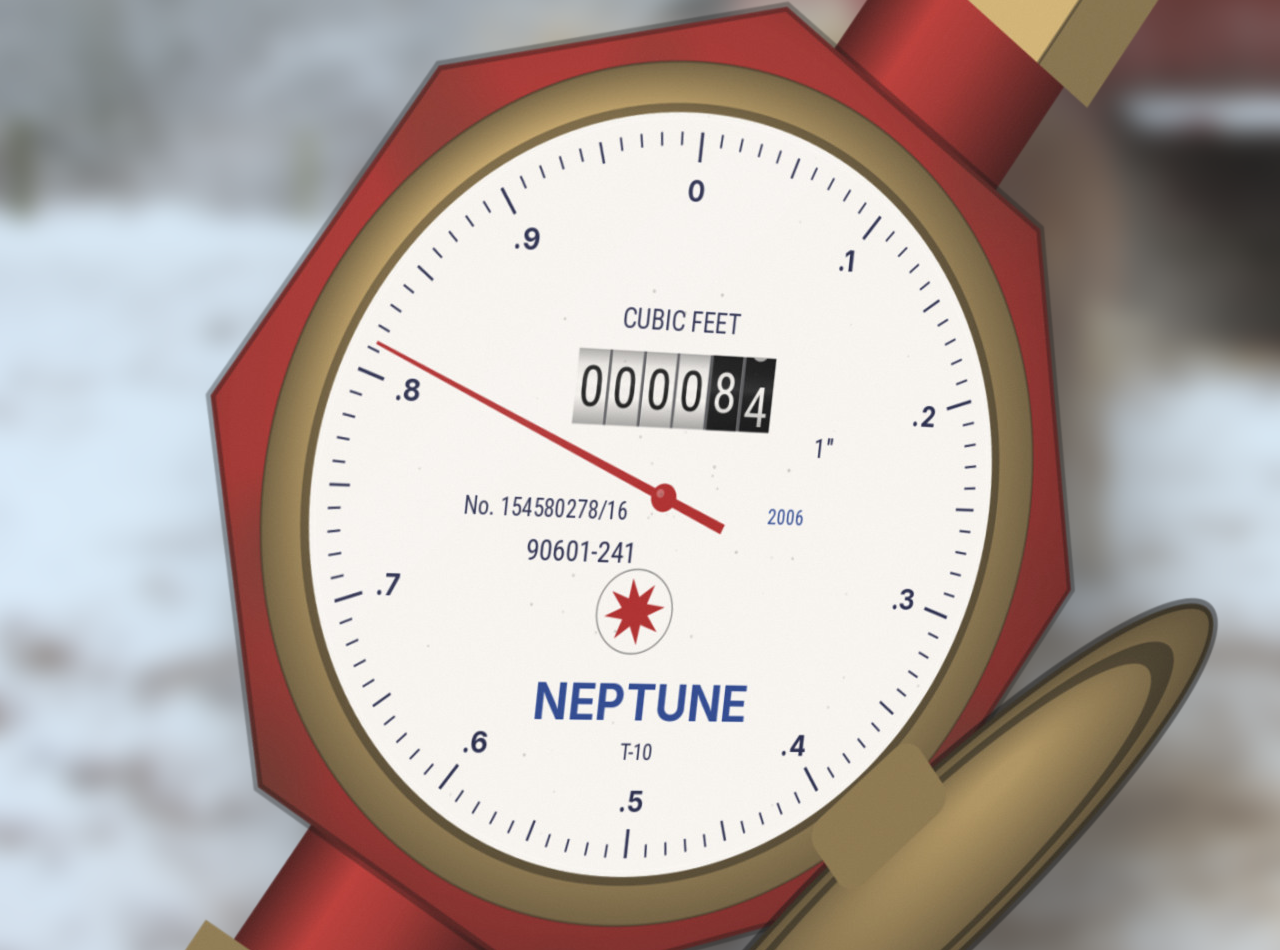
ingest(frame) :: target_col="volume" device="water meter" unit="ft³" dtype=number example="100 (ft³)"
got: 83.81 (ft³)
